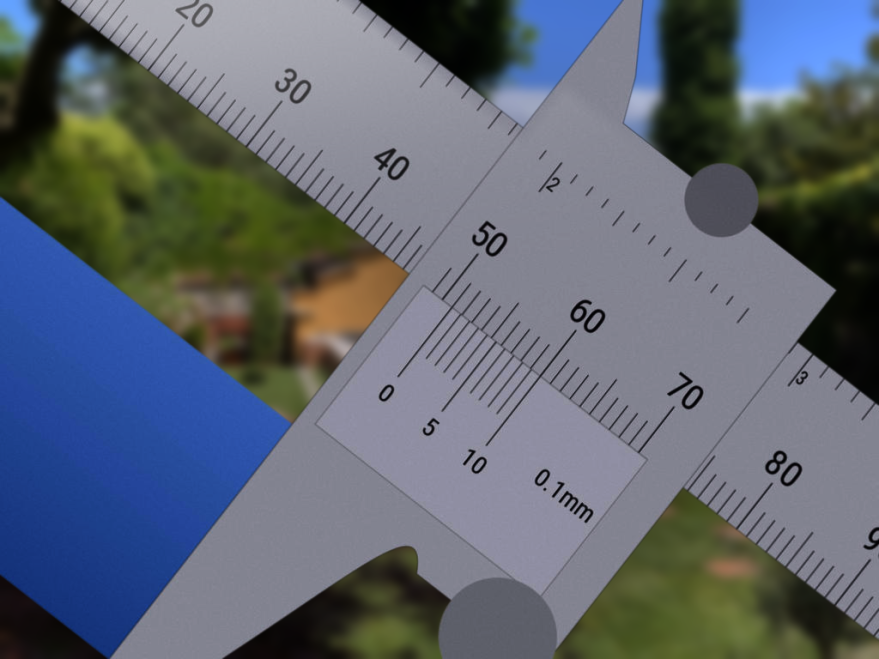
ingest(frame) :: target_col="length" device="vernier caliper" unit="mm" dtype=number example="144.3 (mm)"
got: 51.0 (mm)
